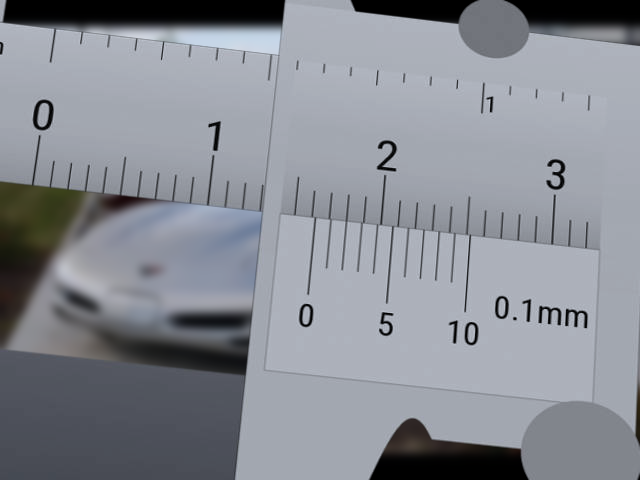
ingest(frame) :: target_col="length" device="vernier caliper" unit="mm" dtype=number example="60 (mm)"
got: 16.2 (mm)
